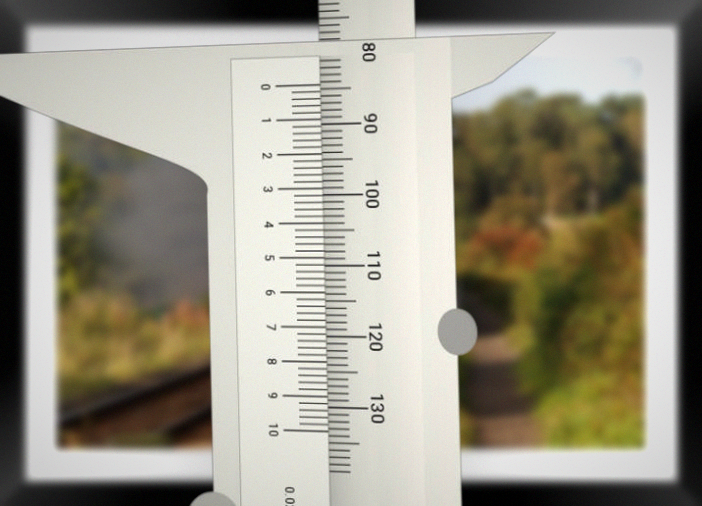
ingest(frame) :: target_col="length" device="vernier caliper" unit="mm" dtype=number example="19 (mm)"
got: 84.4 (mm)
